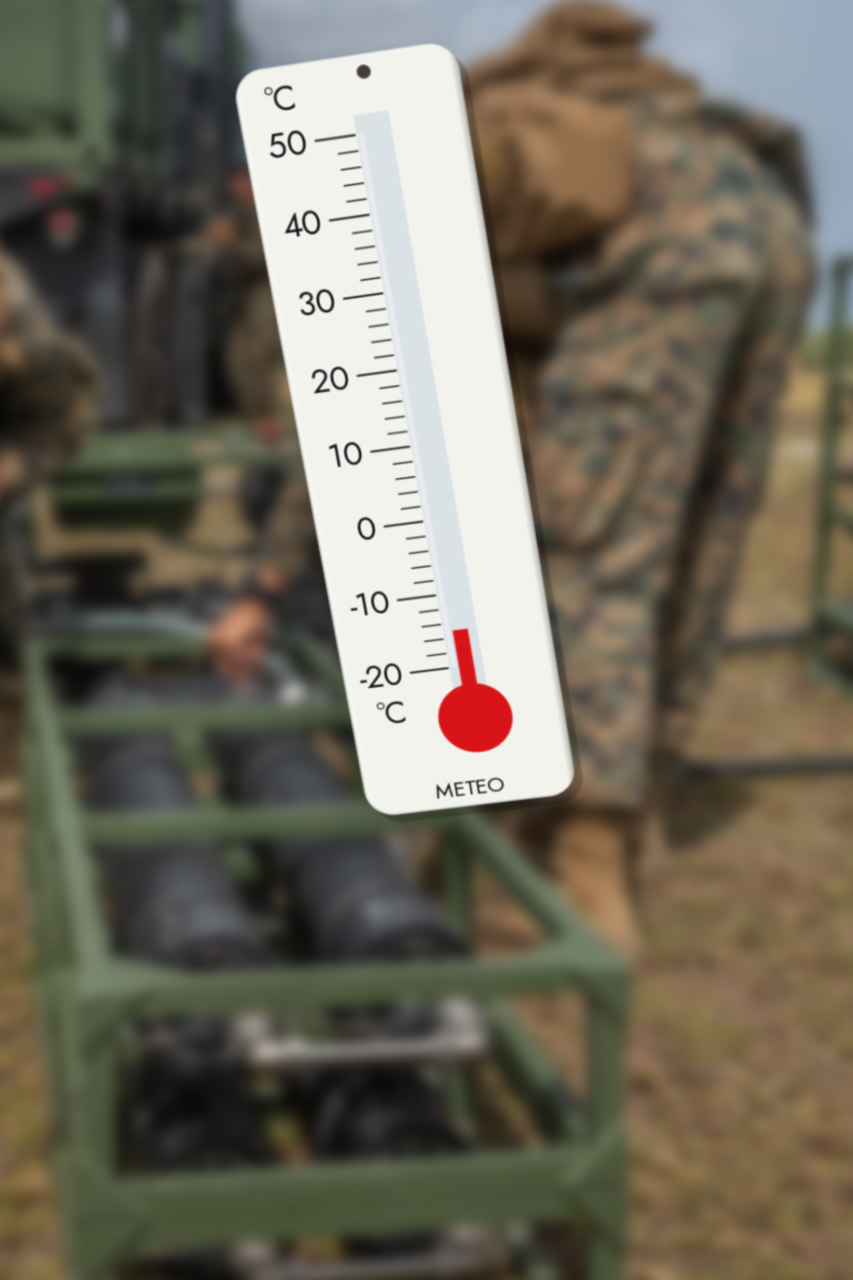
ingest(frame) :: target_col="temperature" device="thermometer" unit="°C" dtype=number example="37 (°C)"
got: -15 (°C)
